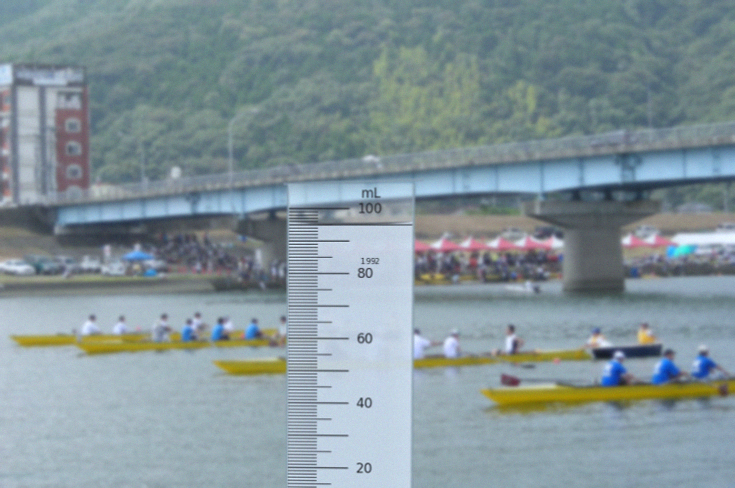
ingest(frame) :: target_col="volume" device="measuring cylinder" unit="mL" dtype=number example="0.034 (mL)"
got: 95 (mL)
